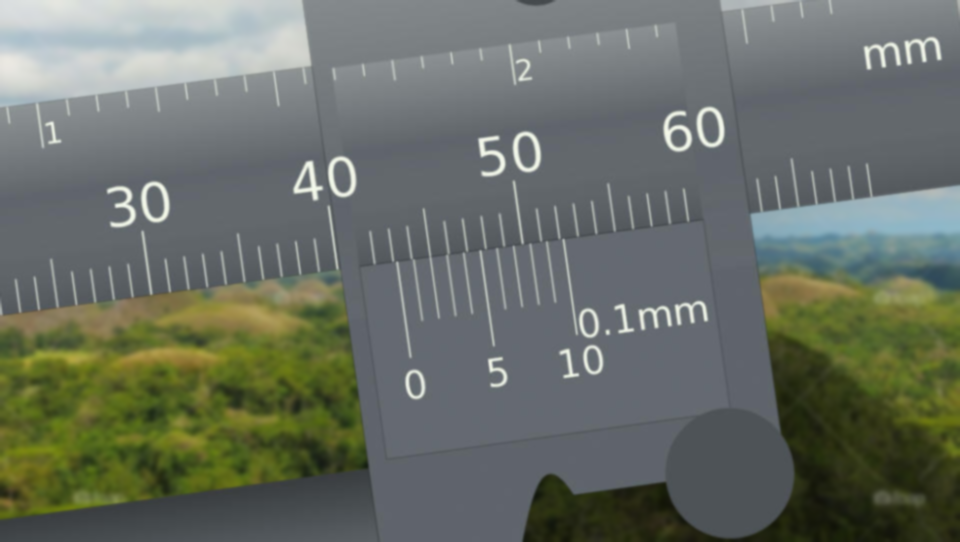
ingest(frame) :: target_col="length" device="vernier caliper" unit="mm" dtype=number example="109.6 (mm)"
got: 43.2 (mm)
